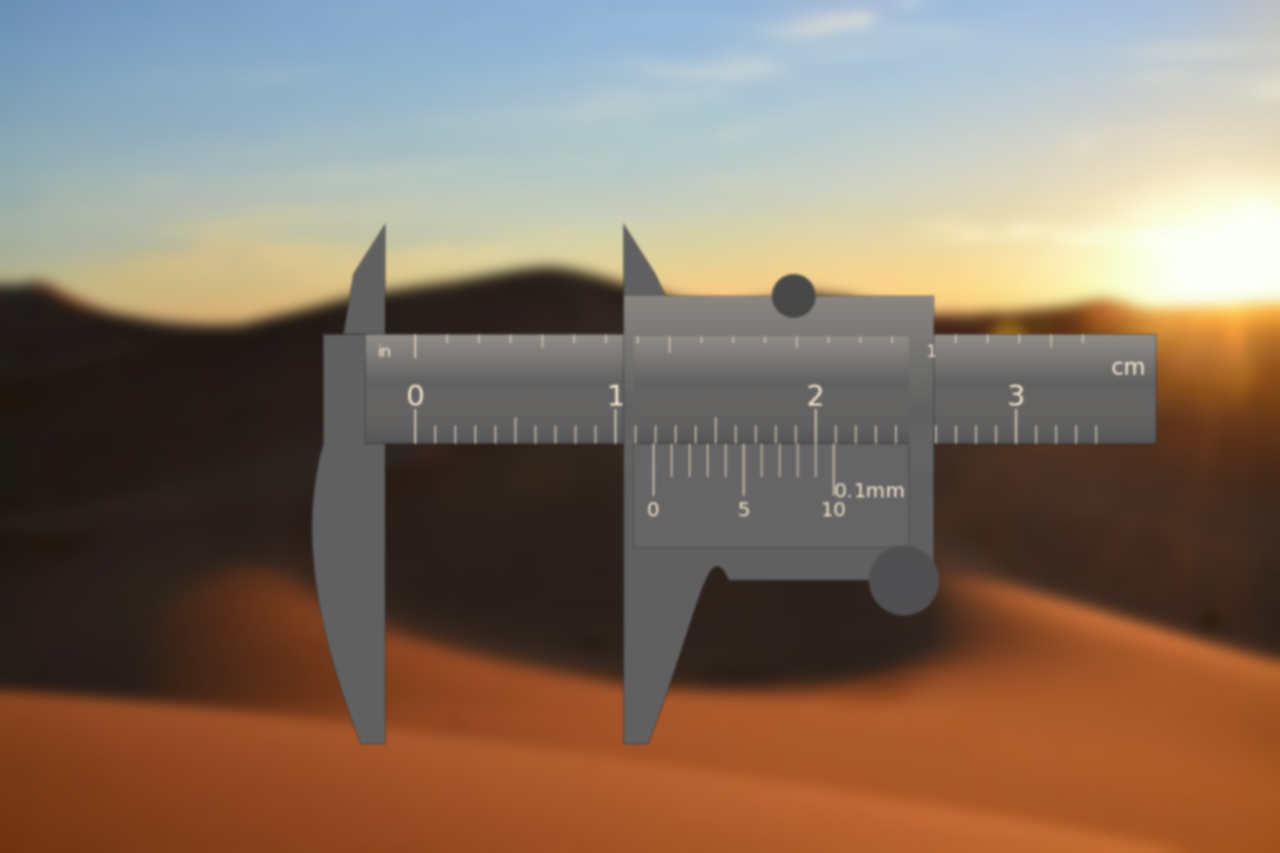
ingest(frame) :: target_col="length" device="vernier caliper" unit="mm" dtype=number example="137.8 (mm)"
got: 11.9 (mm)
